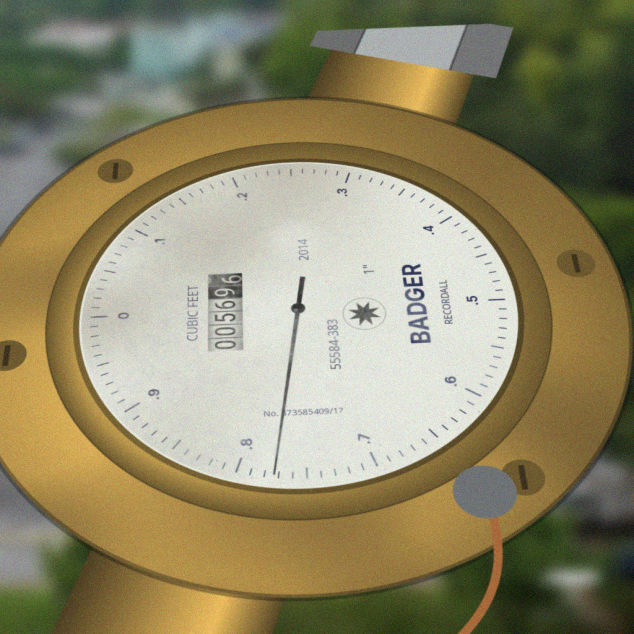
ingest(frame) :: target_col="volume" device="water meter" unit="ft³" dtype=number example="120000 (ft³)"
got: 5695.77 (ft³)
